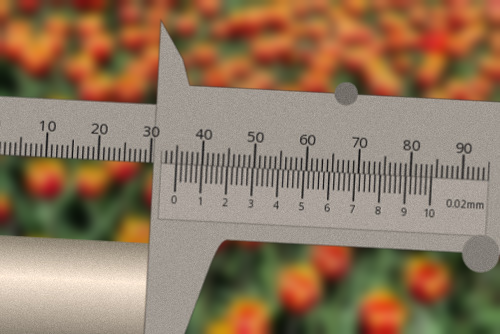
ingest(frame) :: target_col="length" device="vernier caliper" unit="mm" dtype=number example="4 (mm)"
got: 35.0 (mm)
